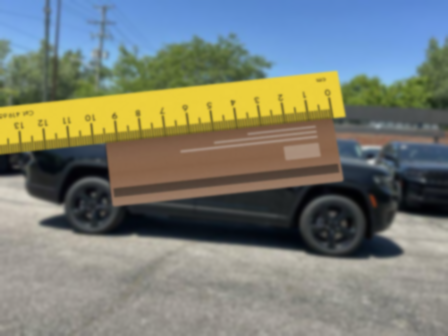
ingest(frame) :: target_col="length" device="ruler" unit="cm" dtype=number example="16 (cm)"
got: 9.5 (cm)
